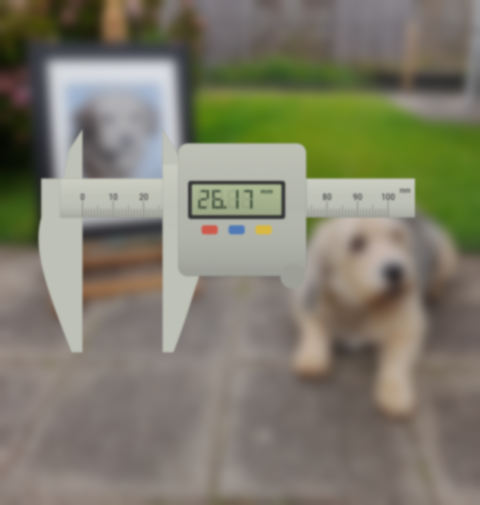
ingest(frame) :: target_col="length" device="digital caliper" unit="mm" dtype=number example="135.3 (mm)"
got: 26.17 (mm)
